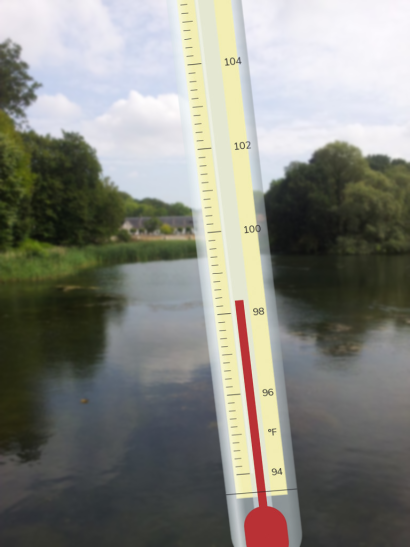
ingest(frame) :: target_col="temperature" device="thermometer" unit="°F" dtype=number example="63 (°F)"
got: 98.3 (°F)
